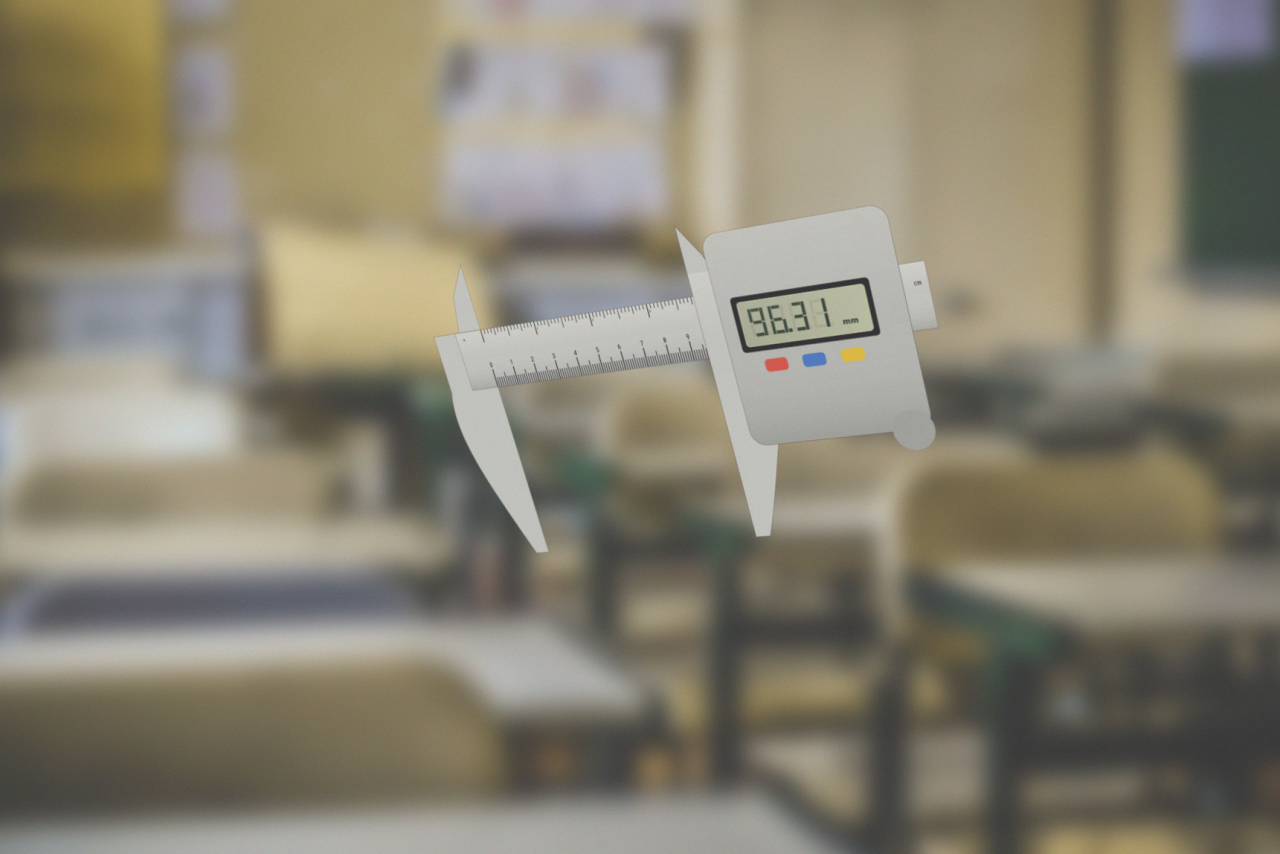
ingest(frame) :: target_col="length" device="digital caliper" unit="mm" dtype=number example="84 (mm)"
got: 96.31 (mm)
